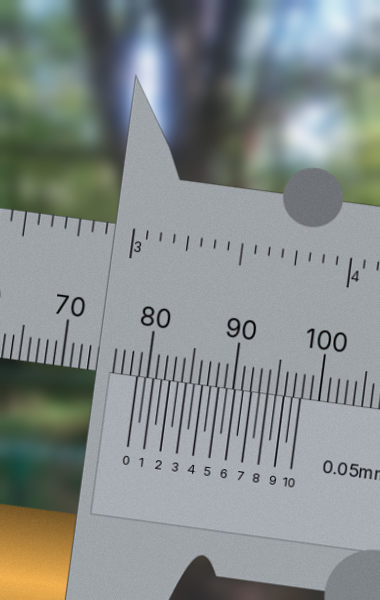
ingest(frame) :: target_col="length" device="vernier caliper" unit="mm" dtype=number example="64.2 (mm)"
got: 78.8 (mm)
